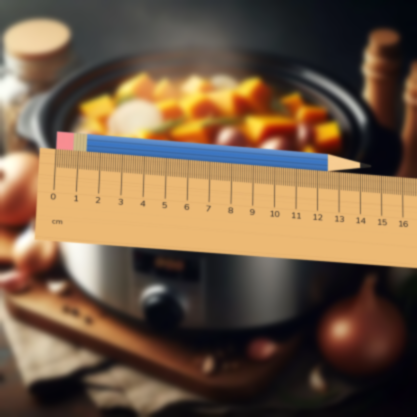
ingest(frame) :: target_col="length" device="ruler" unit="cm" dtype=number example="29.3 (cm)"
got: 14.5 (cm)
